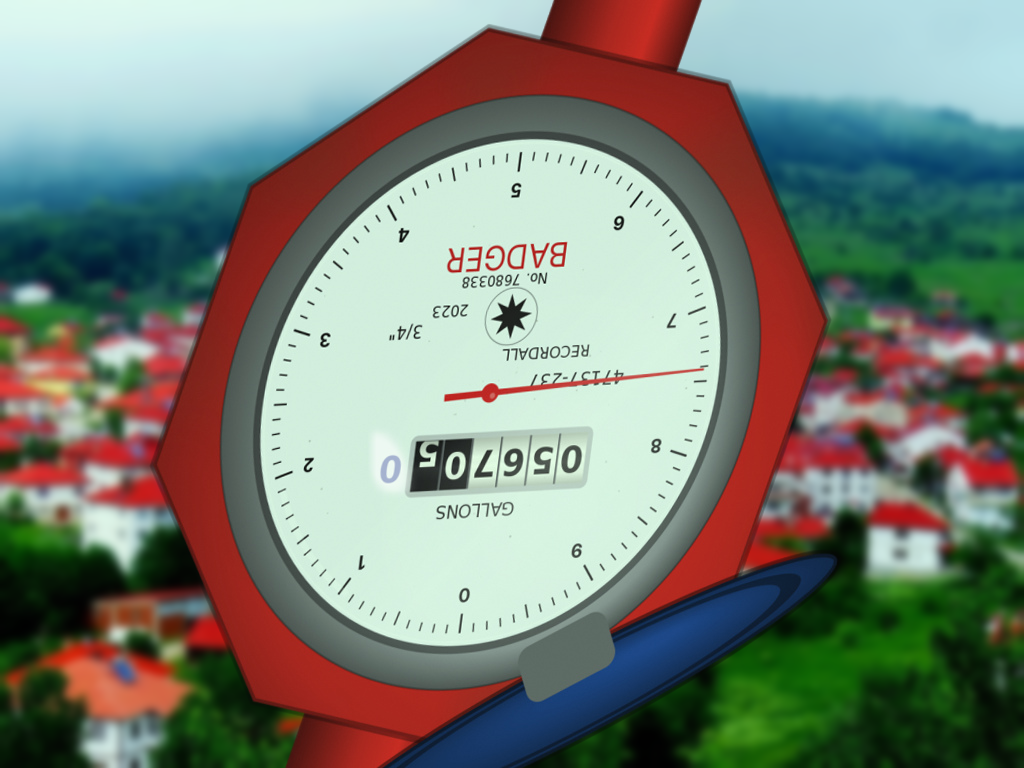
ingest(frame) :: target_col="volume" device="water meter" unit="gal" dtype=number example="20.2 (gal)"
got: 567047.4 (gal)
